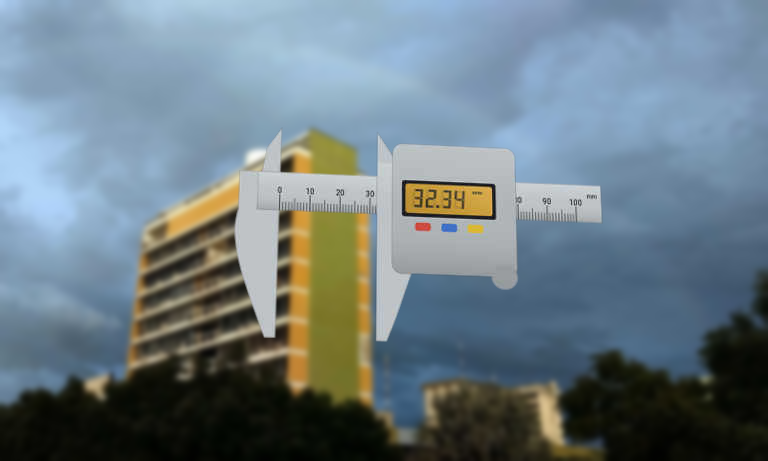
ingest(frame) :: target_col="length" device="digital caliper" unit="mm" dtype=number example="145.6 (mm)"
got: 32.34 (mm)
